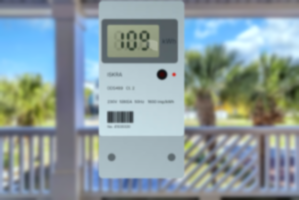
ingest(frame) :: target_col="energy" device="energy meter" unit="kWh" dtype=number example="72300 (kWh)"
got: 109 (kWh)
